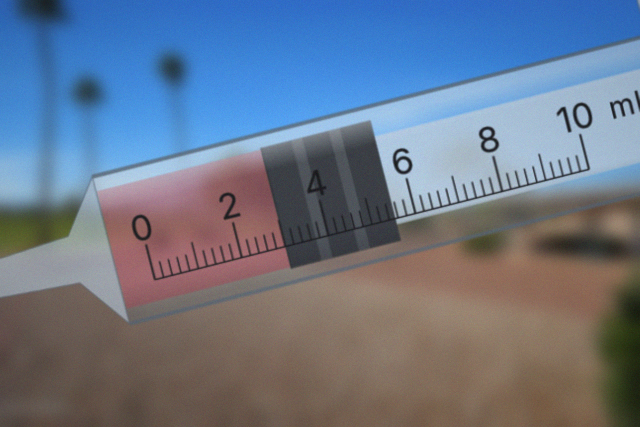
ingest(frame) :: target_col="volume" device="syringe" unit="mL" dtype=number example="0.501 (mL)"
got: 3 (mL)
